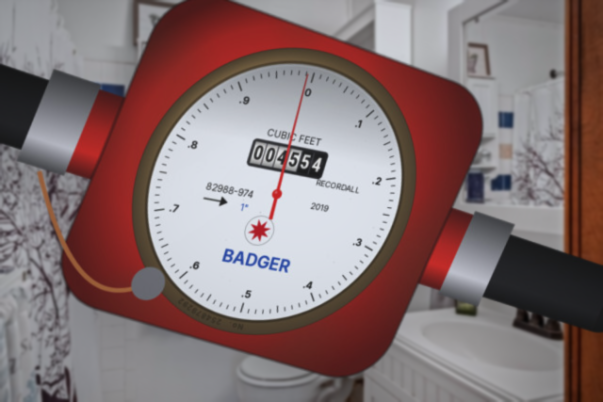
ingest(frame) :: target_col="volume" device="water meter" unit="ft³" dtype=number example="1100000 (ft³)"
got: 4553.99 (ft³)
